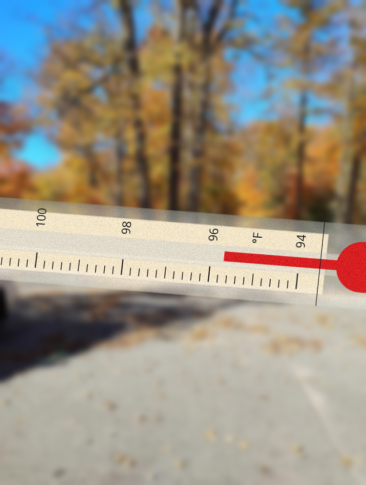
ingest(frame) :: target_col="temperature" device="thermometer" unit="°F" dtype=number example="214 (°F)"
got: 95.7 (°F)
